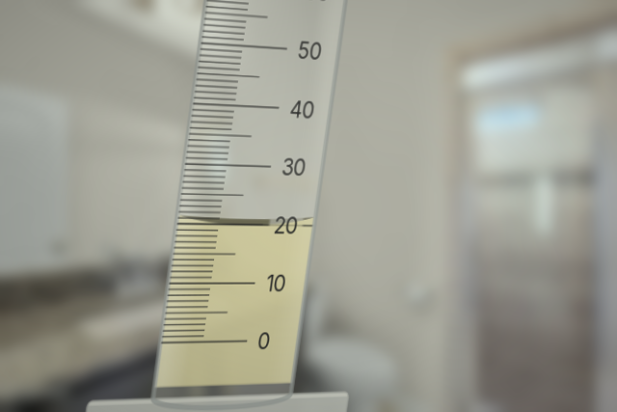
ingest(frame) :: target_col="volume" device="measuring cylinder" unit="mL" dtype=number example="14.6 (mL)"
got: 20 (mL)
